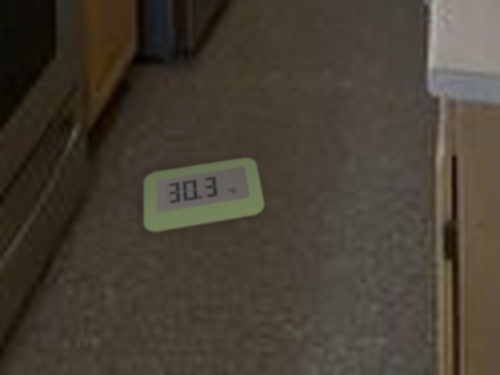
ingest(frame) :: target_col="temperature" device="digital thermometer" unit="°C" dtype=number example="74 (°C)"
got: 30.3 (°C)
